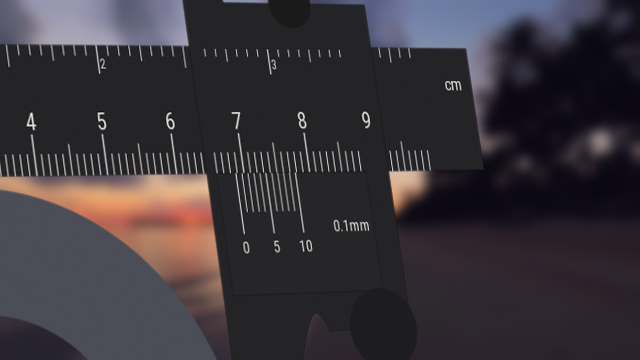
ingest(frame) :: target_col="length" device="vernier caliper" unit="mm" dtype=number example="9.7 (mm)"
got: 68.8 (mm)
